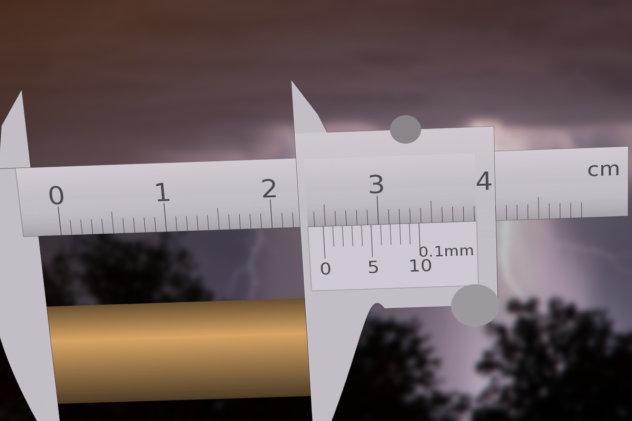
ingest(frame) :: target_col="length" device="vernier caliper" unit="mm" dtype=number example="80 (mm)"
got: 24.8 (mm)
